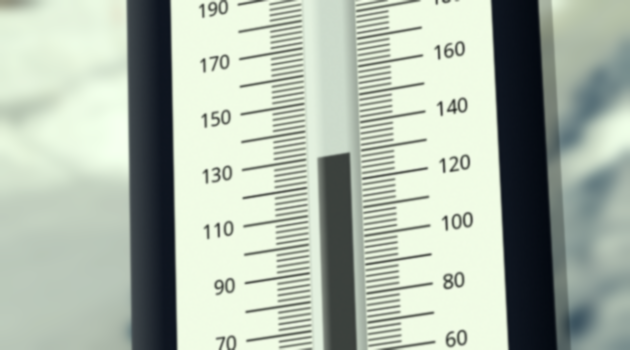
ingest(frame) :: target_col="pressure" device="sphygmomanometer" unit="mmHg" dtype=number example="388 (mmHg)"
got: 130 (mmHg)
